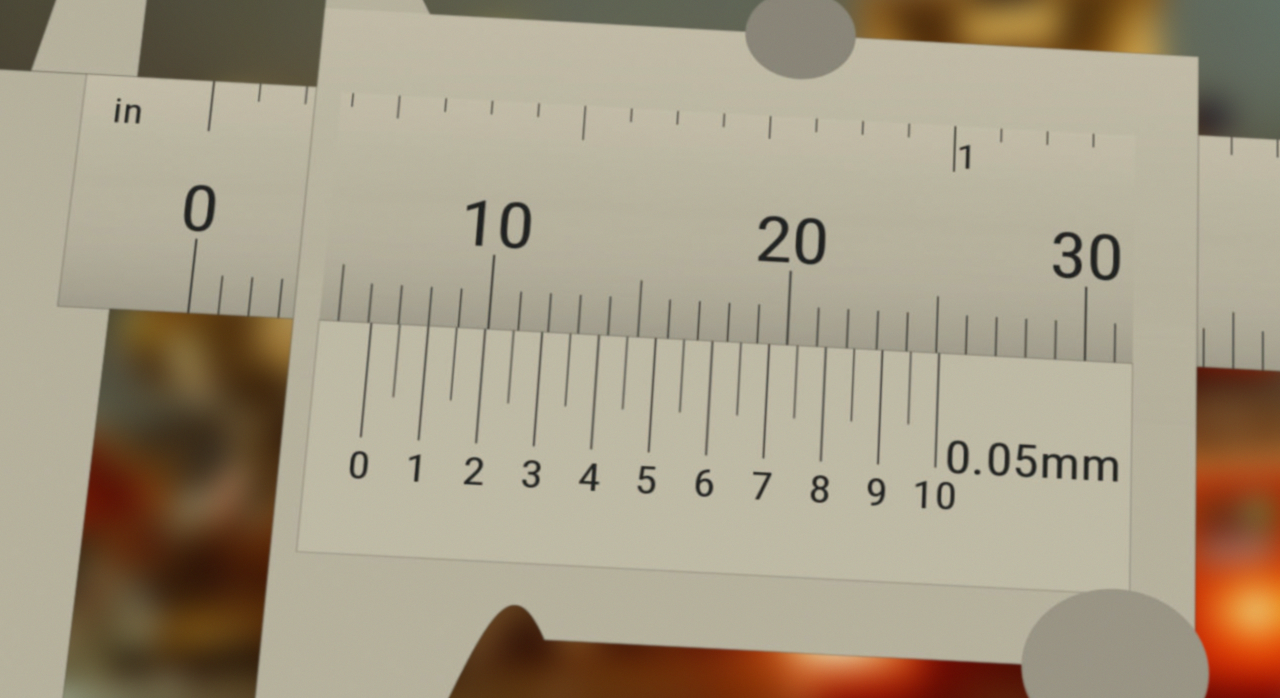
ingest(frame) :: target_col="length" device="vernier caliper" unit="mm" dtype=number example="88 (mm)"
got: 6.10 (mm)
